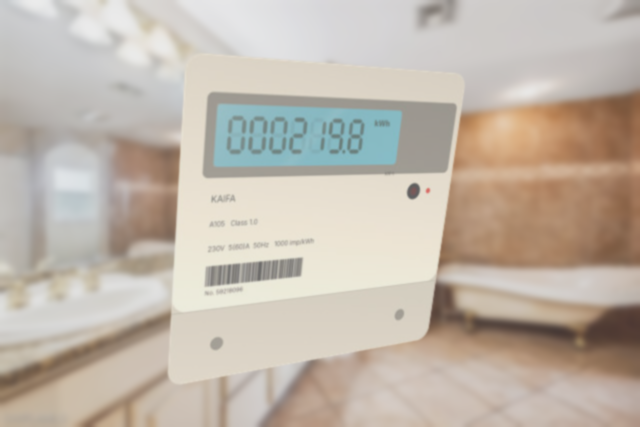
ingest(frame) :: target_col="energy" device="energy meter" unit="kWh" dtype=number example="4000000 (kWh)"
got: 219.8 (kWh)
